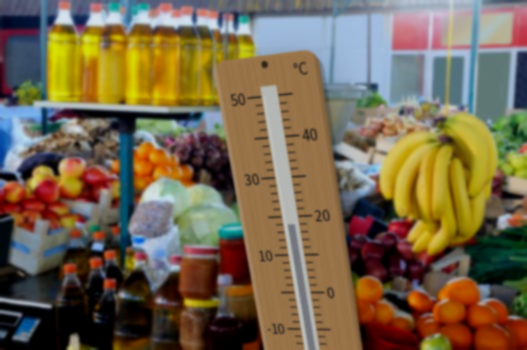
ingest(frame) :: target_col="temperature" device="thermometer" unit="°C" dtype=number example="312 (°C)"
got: 18 (°C)
